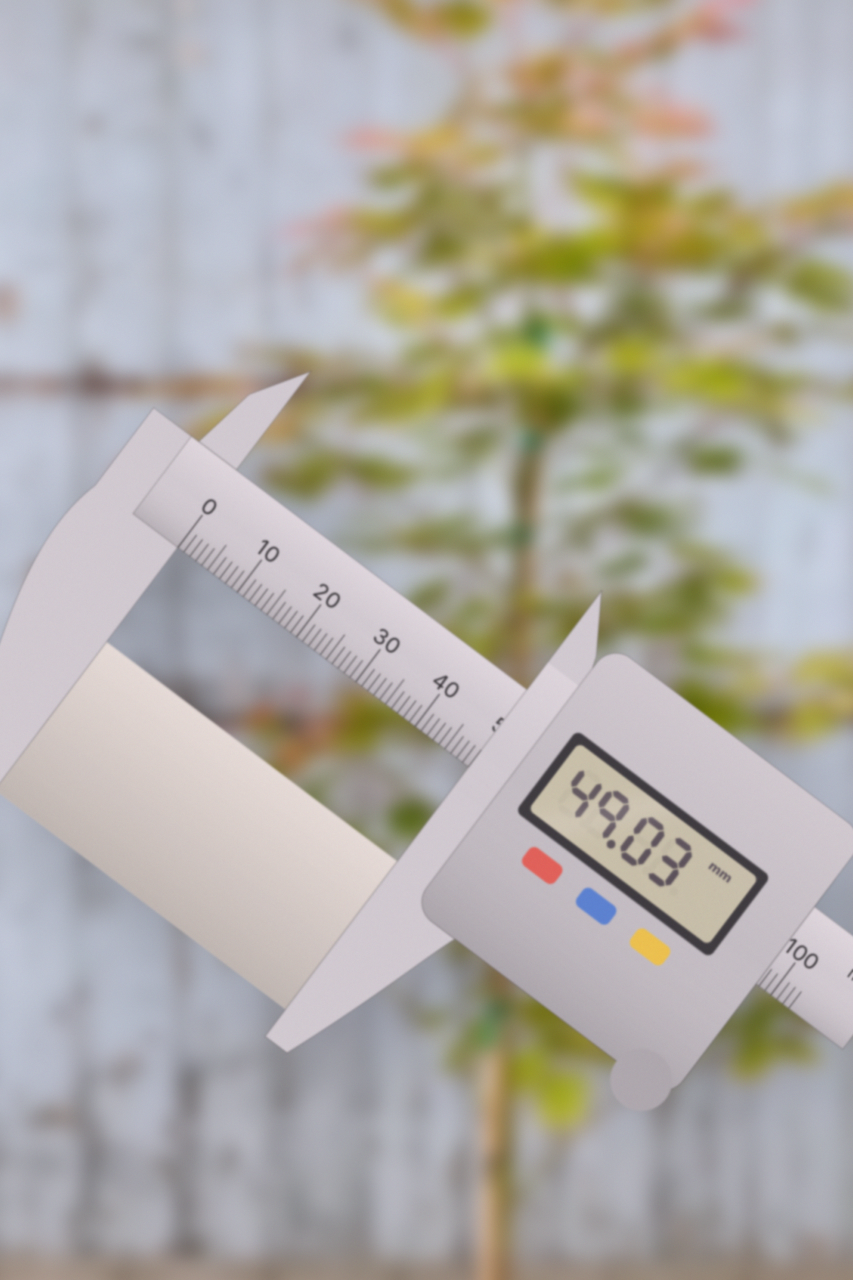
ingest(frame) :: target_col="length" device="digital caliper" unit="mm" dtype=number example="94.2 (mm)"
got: 49.03 (mm)
